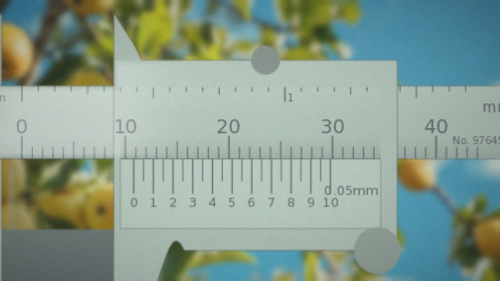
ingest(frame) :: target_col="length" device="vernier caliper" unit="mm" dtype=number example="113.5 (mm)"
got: 10.8 (mm)
